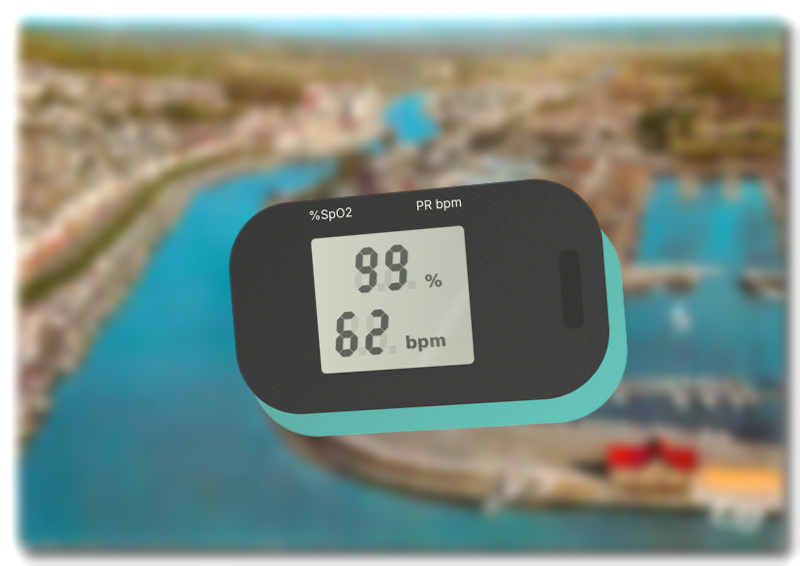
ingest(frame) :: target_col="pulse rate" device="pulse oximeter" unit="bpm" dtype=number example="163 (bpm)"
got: 62 (bpm)
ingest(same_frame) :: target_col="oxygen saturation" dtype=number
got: 99 (%)
